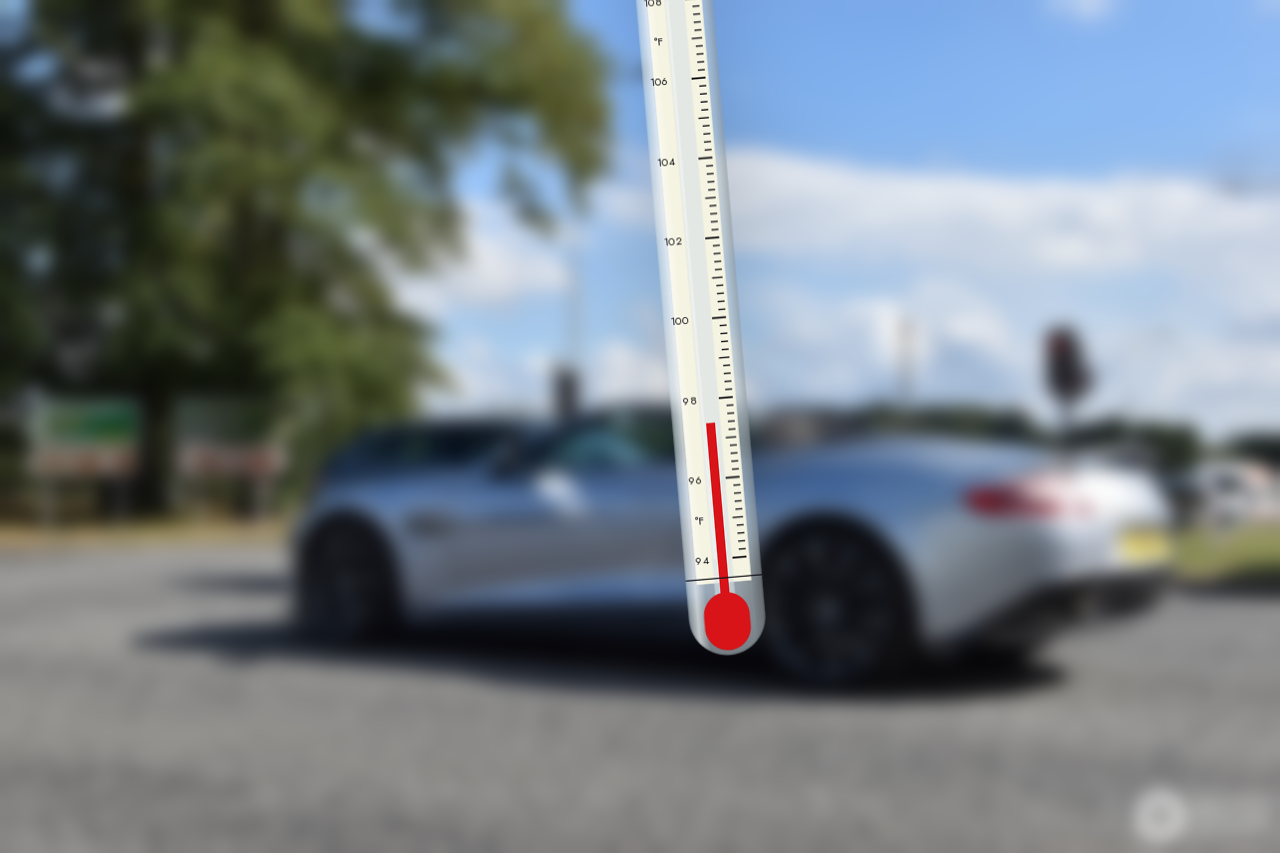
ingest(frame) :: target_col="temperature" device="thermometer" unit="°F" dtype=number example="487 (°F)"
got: 97.4 (°F)
